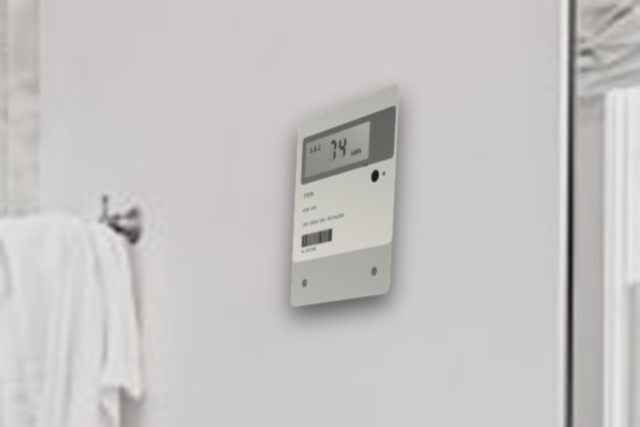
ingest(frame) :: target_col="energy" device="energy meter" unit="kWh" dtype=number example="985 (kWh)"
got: 74 (kWh)
